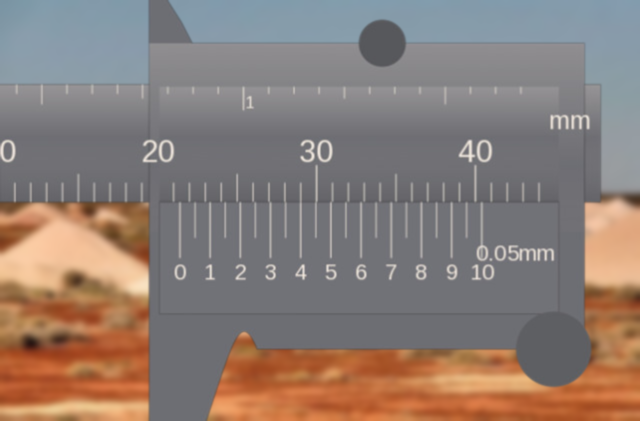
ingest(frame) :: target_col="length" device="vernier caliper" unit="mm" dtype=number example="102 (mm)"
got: 21.4 (mm)
